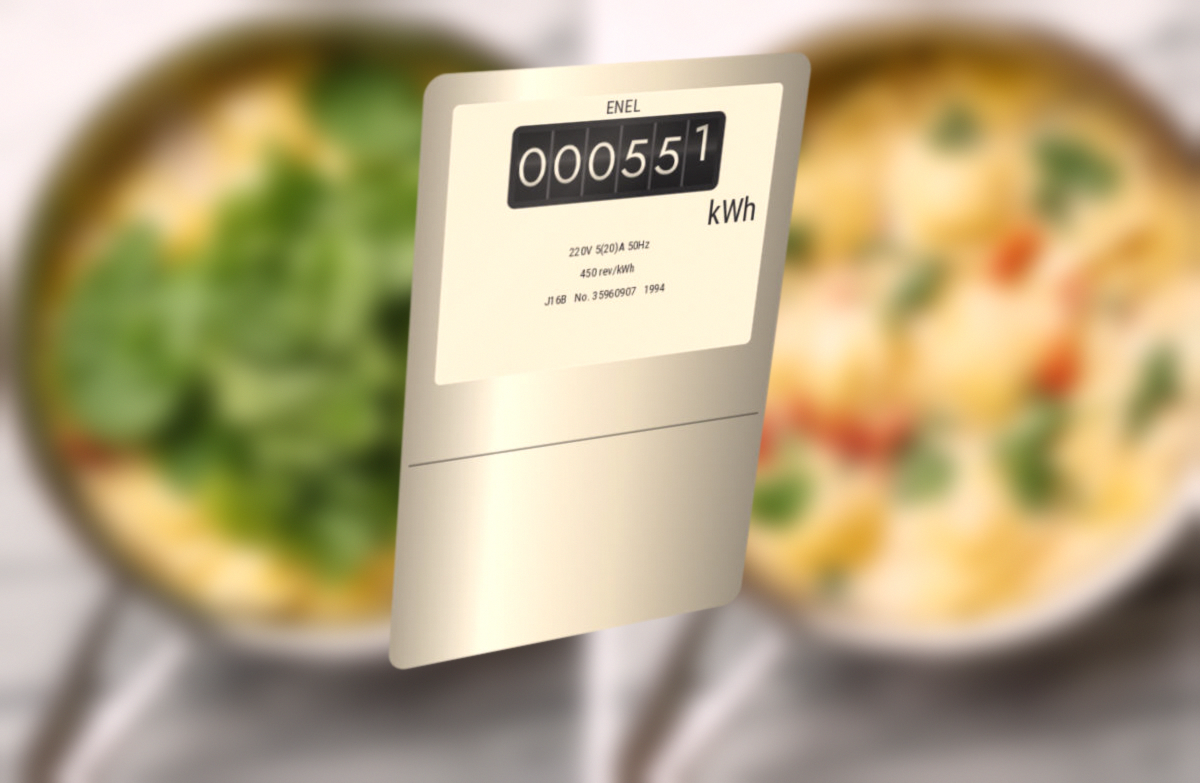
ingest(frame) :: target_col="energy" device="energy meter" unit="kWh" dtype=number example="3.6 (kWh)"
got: 551 (kWh)
